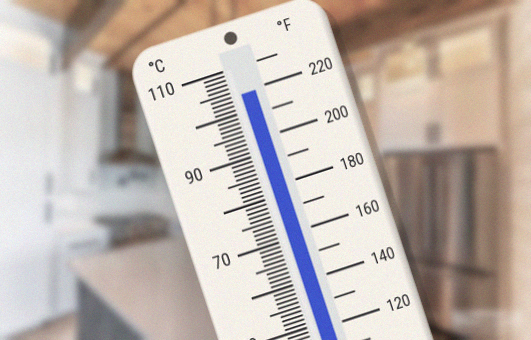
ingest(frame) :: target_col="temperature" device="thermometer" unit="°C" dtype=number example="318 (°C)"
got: 104 (°C)
